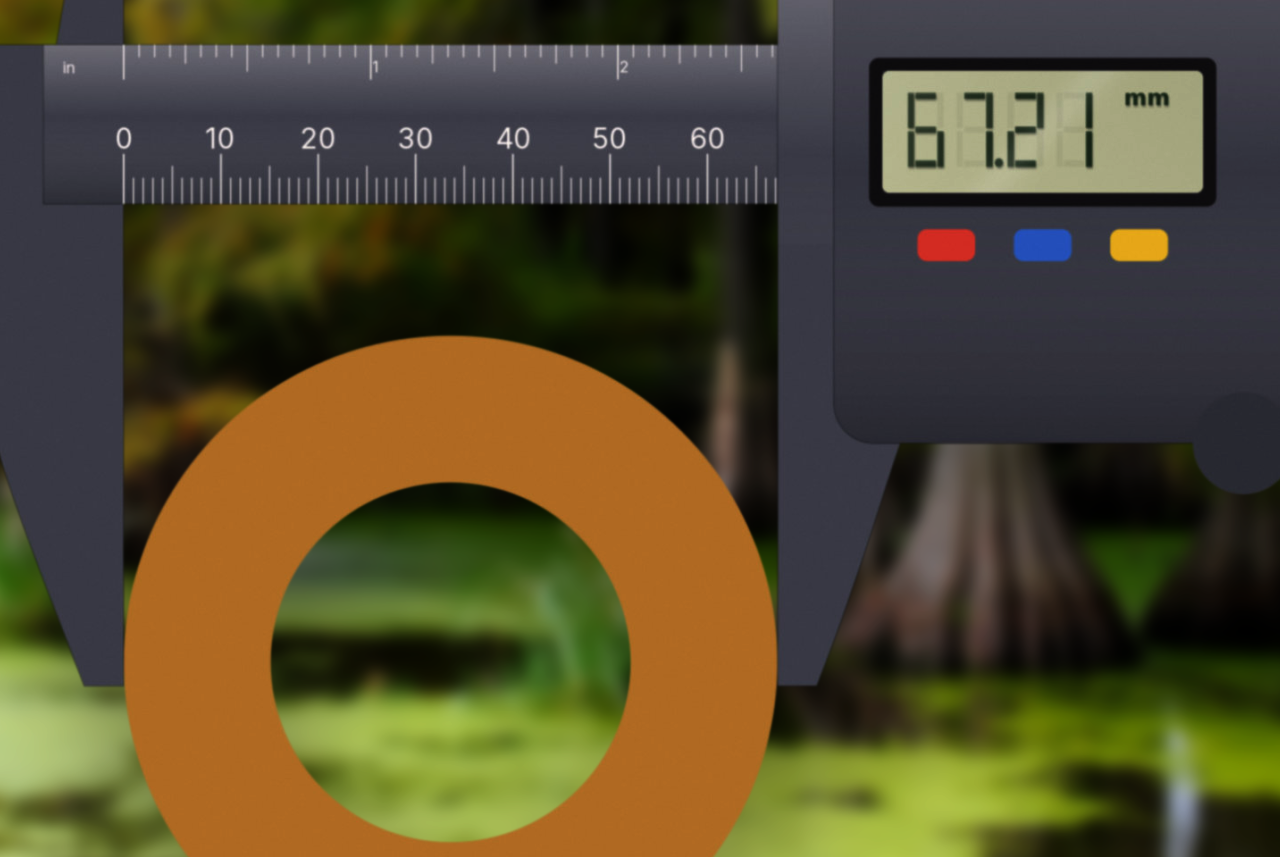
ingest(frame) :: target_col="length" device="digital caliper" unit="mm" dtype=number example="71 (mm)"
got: 67.21 (mm)
